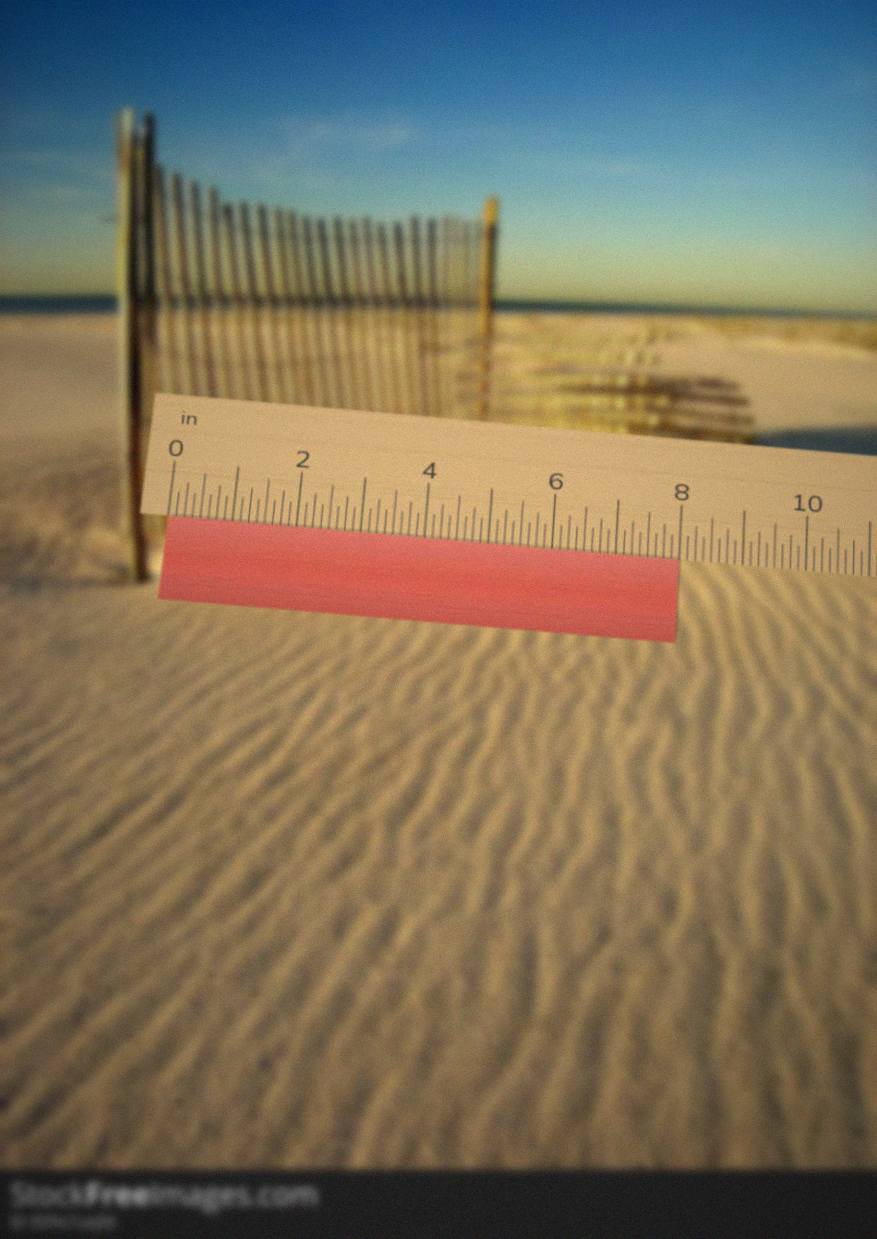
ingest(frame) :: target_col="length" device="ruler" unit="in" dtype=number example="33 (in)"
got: 8 (in)
